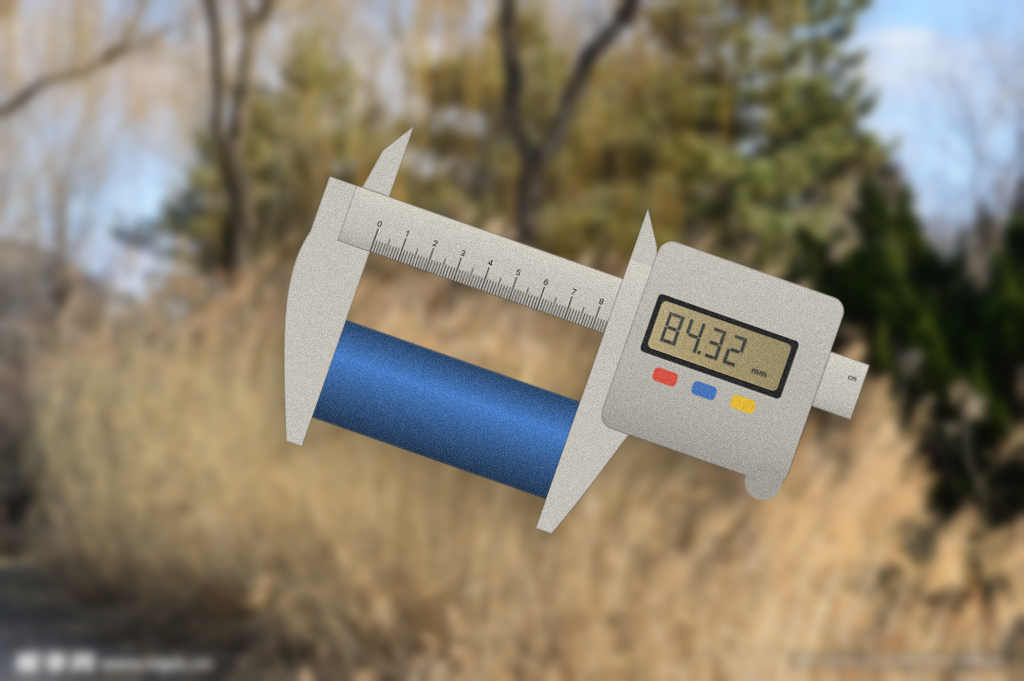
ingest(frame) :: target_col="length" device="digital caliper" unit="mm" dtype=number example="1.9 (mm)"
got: 84.32 (mm)
